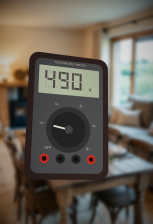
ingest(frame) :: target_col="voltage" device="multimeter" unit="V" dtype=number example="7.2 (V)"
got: 490 (V)
